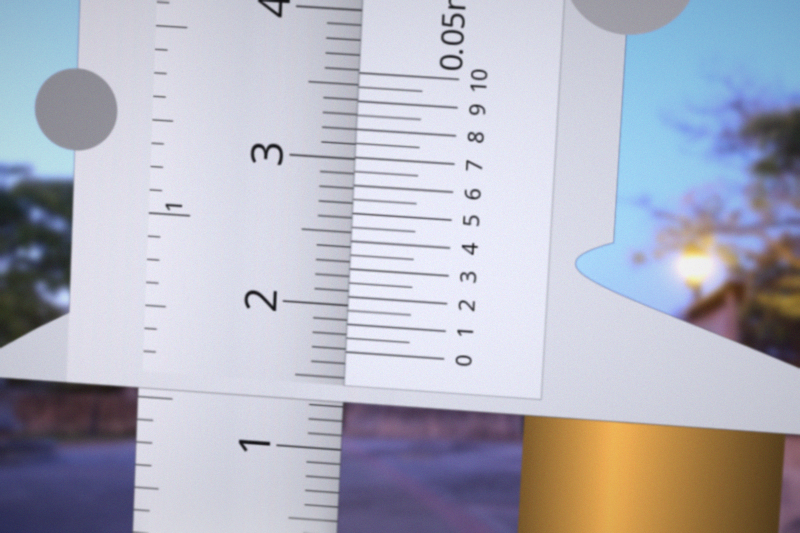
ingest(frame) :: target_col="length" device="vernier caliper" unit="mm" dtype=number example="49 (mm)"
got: 16.8 (mm)
